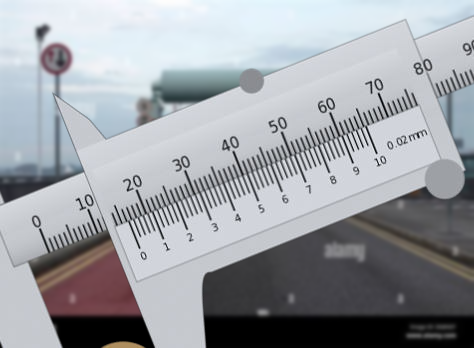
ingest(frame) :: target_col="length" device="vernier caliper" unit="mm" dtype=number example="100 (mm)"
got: 16.4 (mm)
